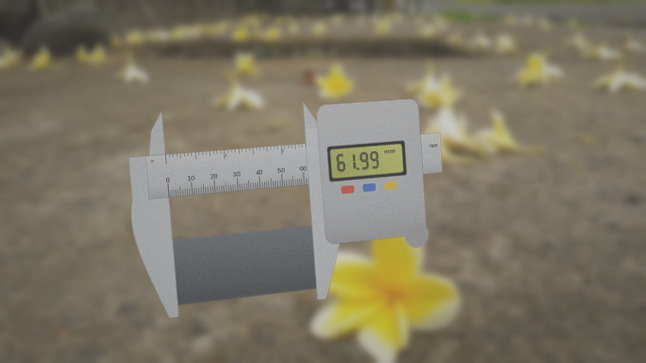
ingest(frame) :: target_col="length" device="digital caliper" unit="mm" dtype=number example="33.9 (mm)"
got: 61.99 (mm)
